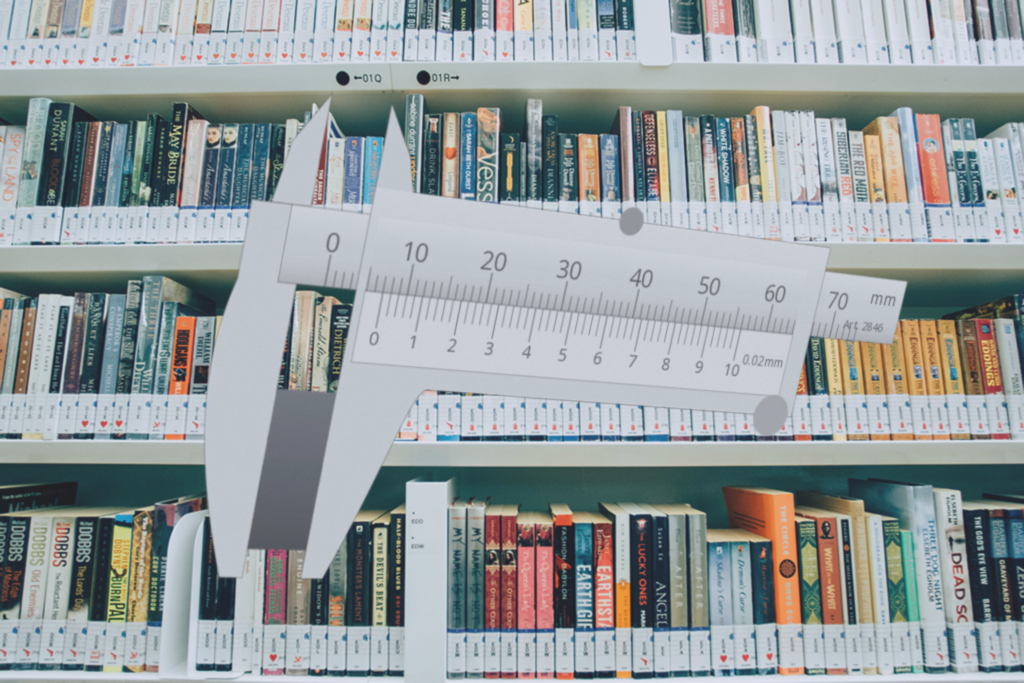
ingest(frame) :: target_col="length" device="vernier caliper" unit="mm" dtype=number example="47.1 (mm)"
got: 7.0 (mm)
